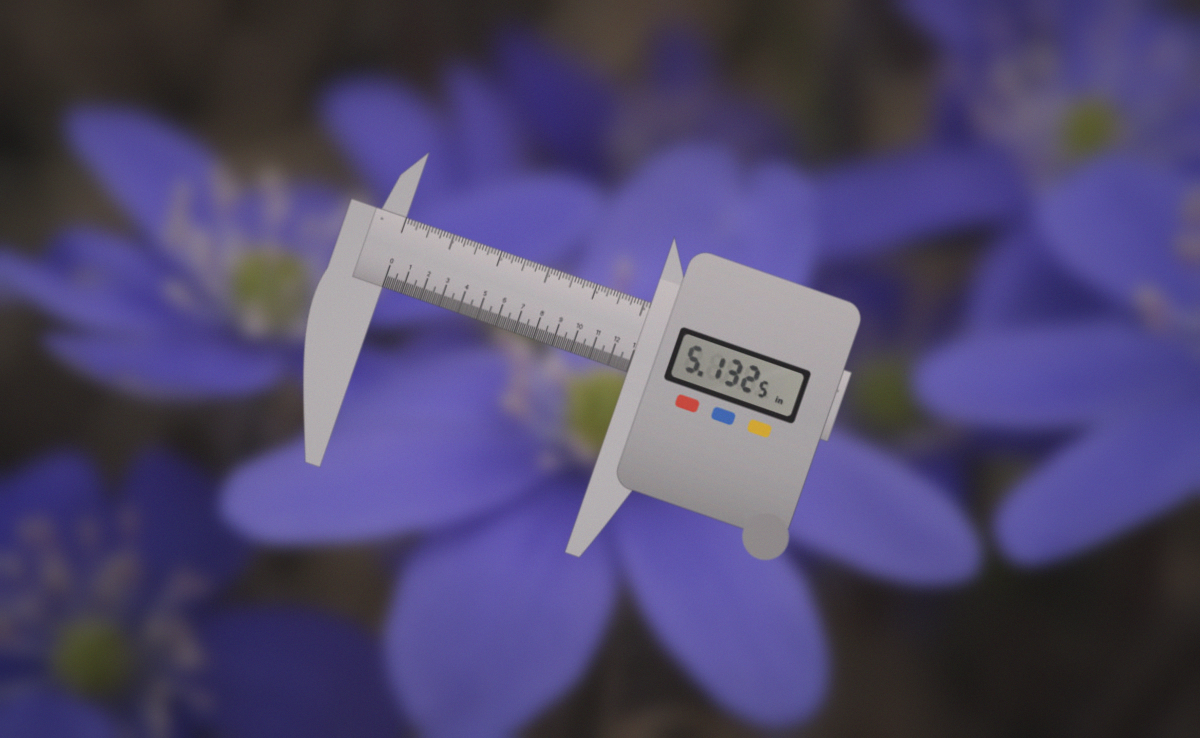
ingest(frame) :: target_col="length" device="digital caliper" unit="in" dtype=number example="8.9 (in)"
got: 5.1325 (in)
